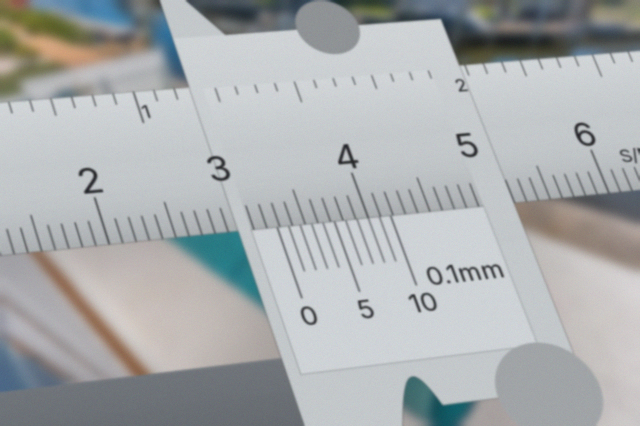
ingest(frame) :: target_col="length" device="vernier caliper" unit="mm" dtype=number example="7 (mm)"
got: 32.8 (mm)
